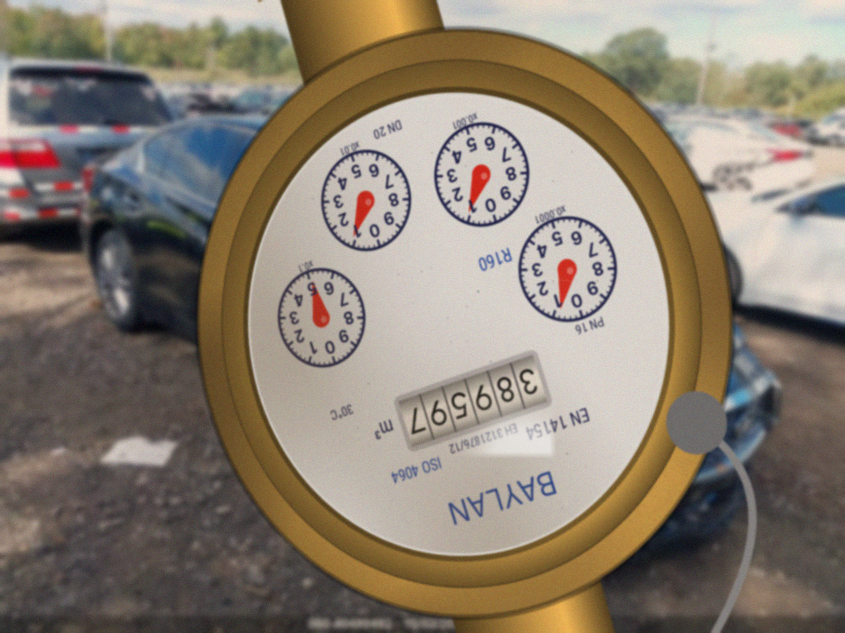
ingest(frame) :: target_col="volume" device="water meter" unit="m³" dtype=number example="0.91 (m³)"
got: 389597.5110 (m³)
